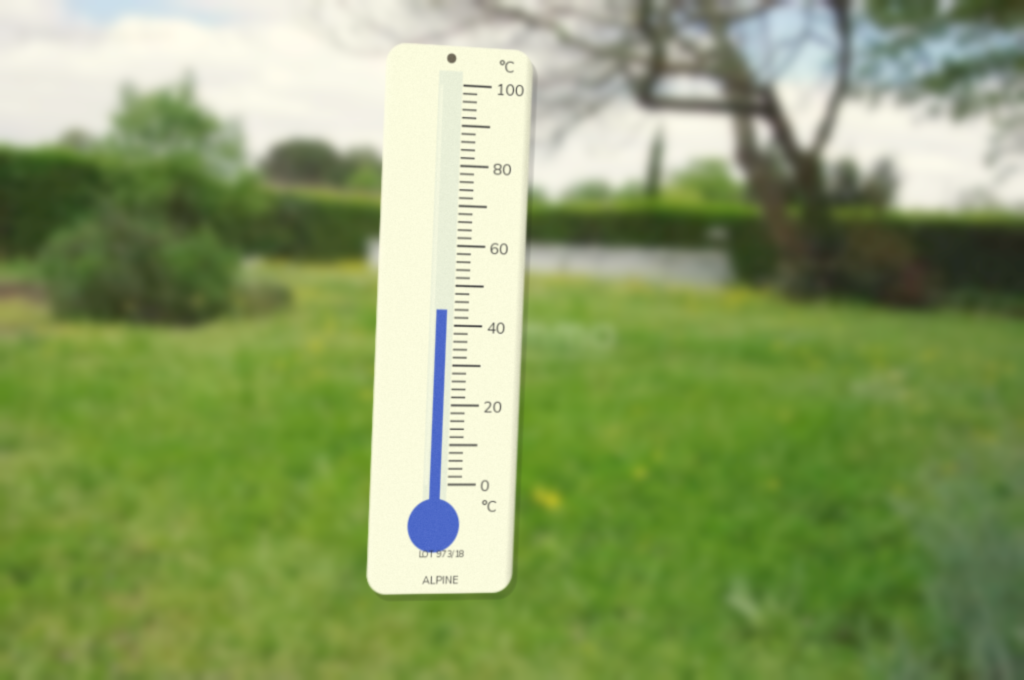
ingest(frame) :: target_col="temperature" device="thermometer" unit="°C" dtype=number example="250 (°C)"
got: 44 (°C)
